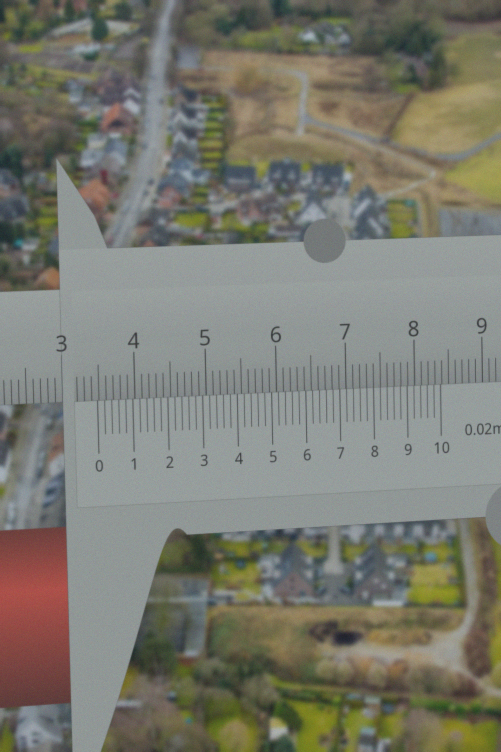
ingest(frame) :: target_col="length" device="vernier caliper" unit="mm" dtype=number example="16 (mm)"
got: 34.8 (mm)
